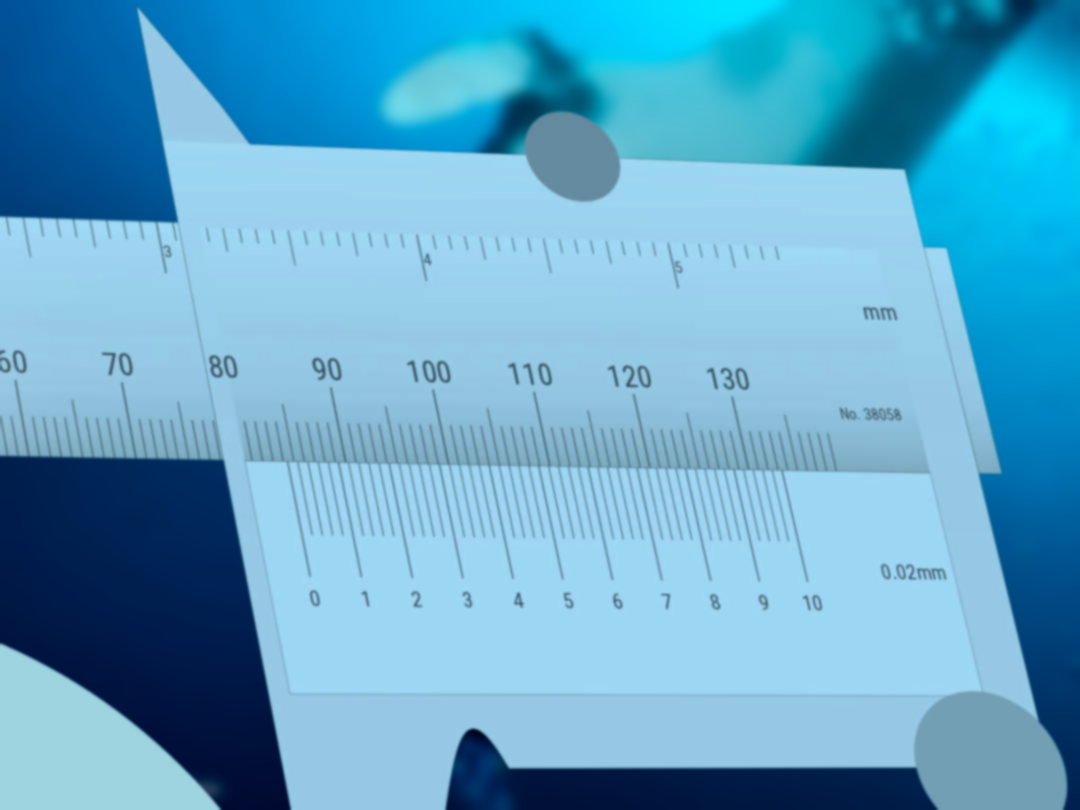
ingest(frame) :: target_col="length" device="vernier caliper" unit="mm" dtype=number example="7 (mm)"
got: 84.4 (mm)
